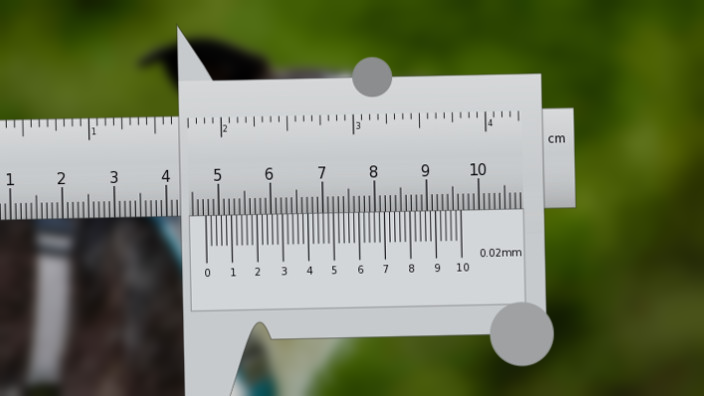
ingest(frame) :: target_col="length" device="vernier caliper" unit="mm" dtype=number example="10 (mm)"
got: 47.5 (mm)
